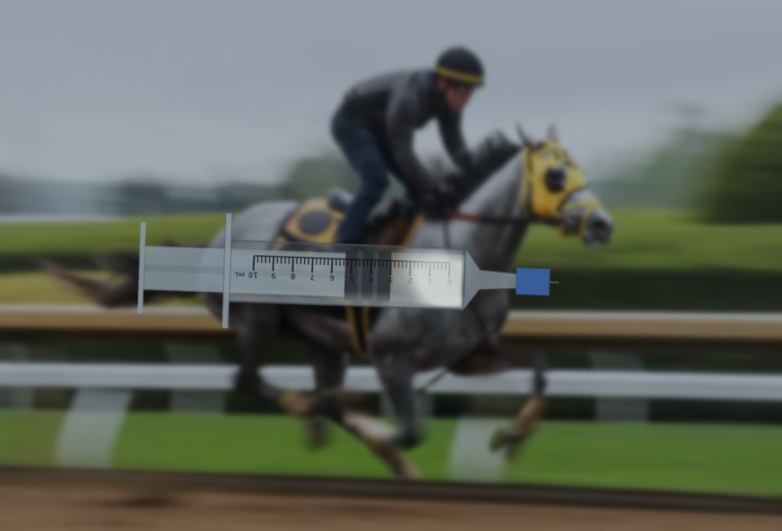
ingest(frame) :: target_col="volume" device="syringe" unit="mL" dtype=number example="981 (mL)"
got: 3 (mL)
